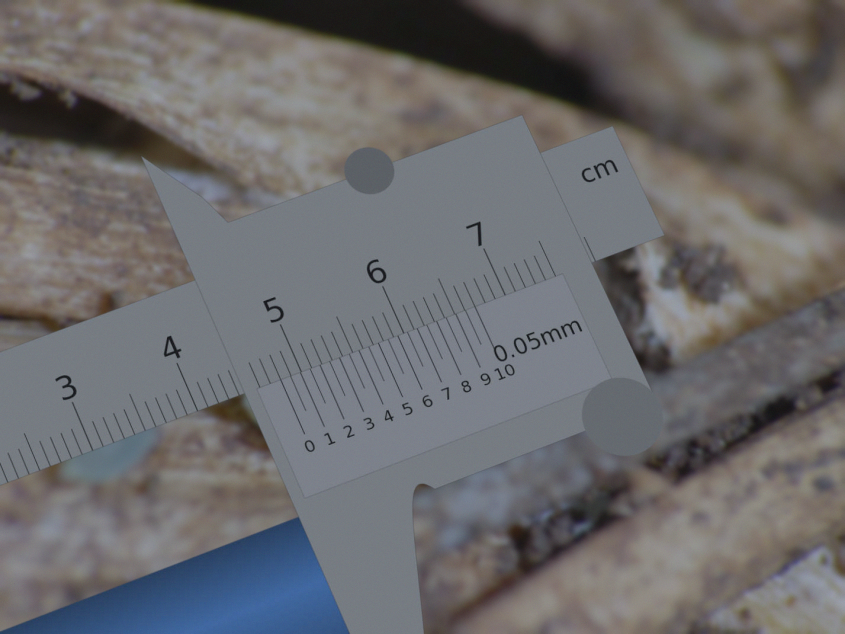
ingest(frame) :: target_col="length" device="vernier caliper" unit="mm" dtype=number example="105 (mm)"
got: 48.0 (mm)
